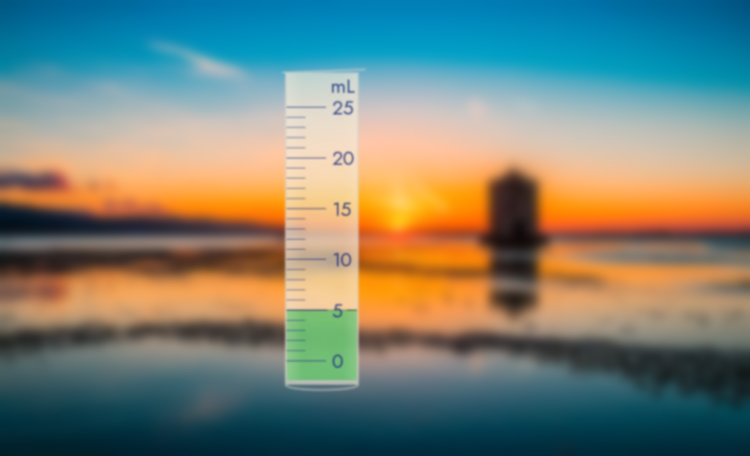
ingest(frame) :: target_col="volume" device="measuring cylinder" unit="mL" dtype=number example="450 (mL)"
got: 5 (mL)
